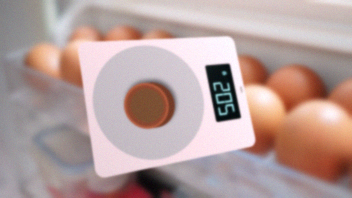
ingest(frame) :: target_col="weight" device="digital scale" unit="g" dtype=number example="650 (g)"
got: 502 (g)
